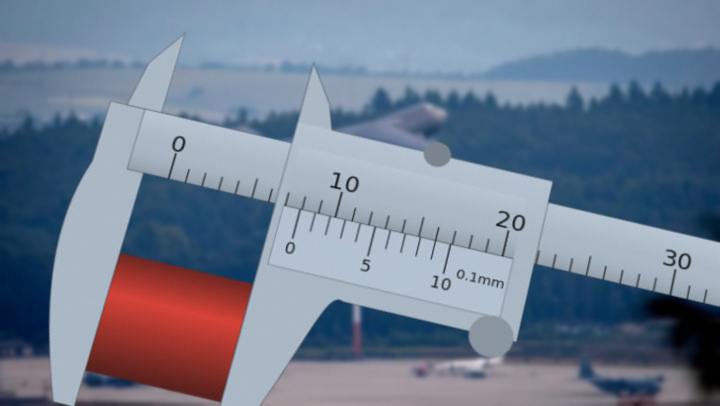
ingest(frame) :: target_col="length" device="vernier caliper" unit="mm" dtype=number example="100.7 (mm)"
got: 7.9 (mm)
